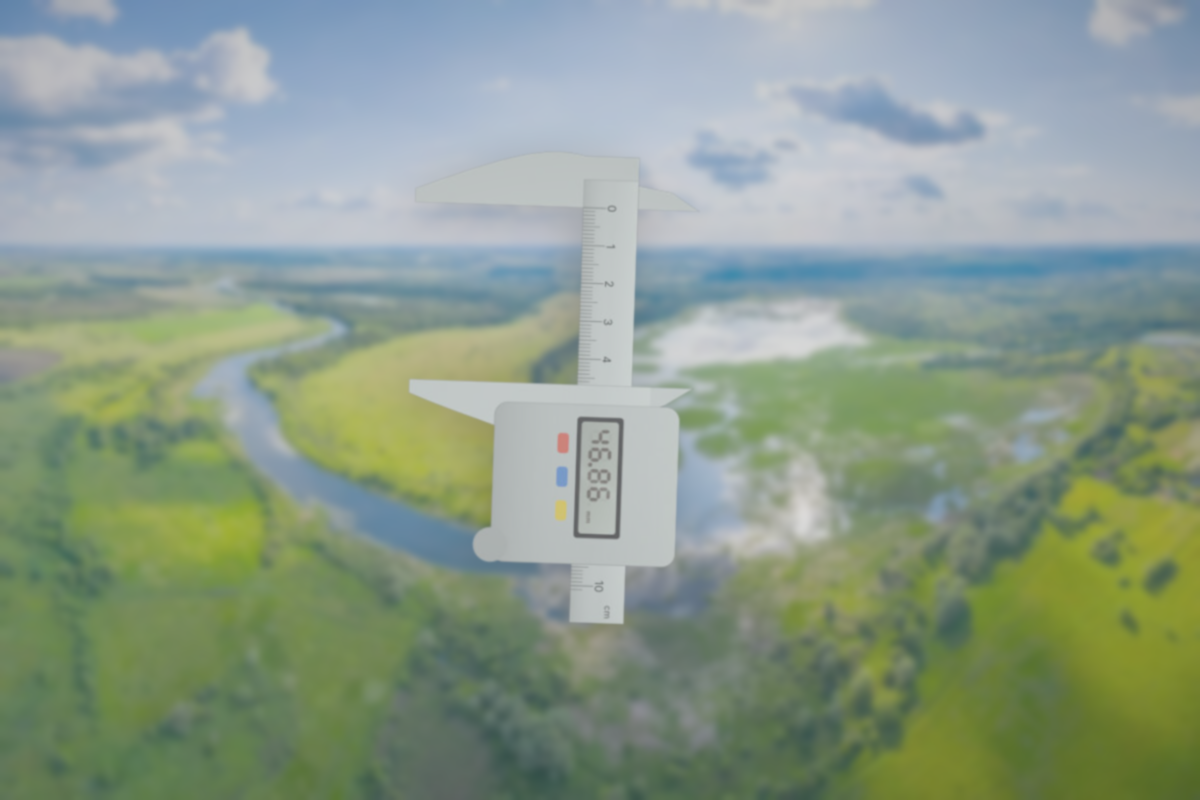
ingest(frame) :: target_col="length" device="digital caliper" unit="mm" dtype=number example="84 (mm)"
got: 46.86 (mm)
